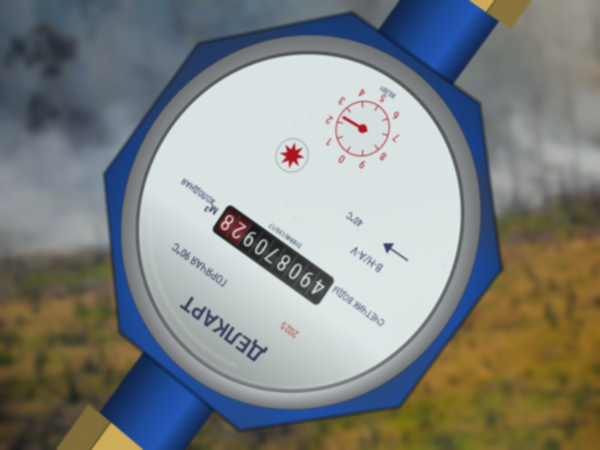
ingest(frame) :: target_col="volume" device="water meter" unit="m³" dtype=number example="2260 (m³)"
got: 4908709.282 (m³)
